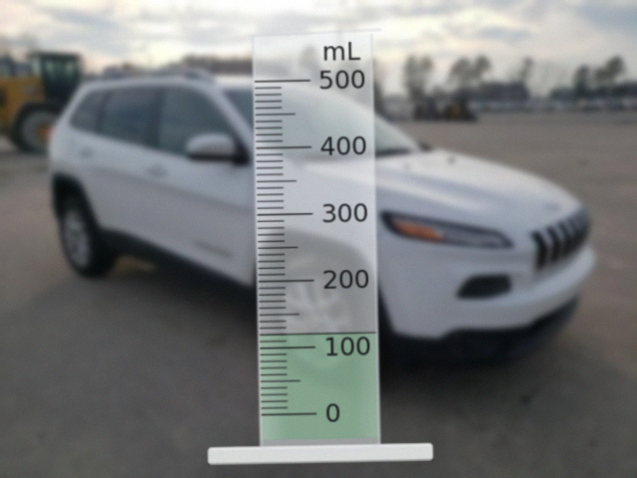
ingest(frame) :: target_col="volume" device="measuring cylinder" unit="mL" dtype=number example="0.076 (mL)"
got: 120 (mL)
